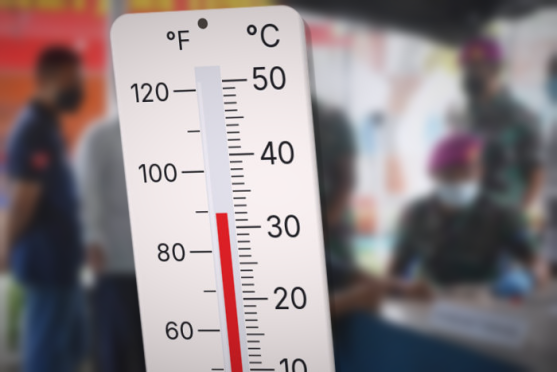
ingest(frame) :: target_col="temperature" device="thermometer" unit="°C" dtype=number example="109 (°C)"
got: 32 (°C)
